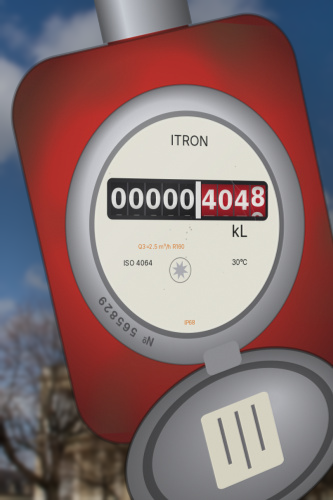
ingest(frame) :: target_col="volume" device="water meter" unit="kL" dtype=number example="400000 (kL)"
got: 0.4048 (kL)
